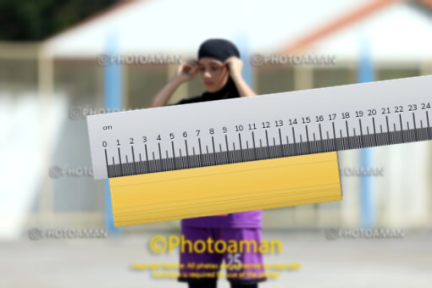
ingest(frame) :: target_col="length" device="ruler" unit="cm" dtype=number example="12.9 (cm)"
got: 17 (cm)
